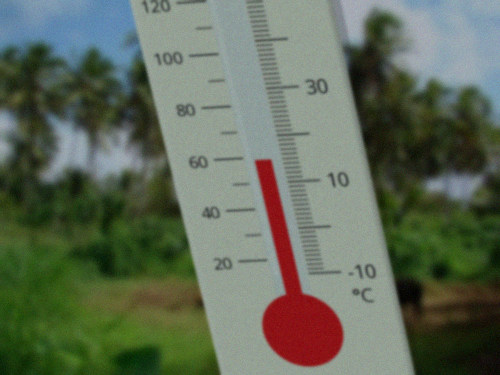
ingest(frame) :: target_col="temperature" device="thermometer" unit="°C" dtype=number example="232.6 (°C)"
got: 15 (°C)
